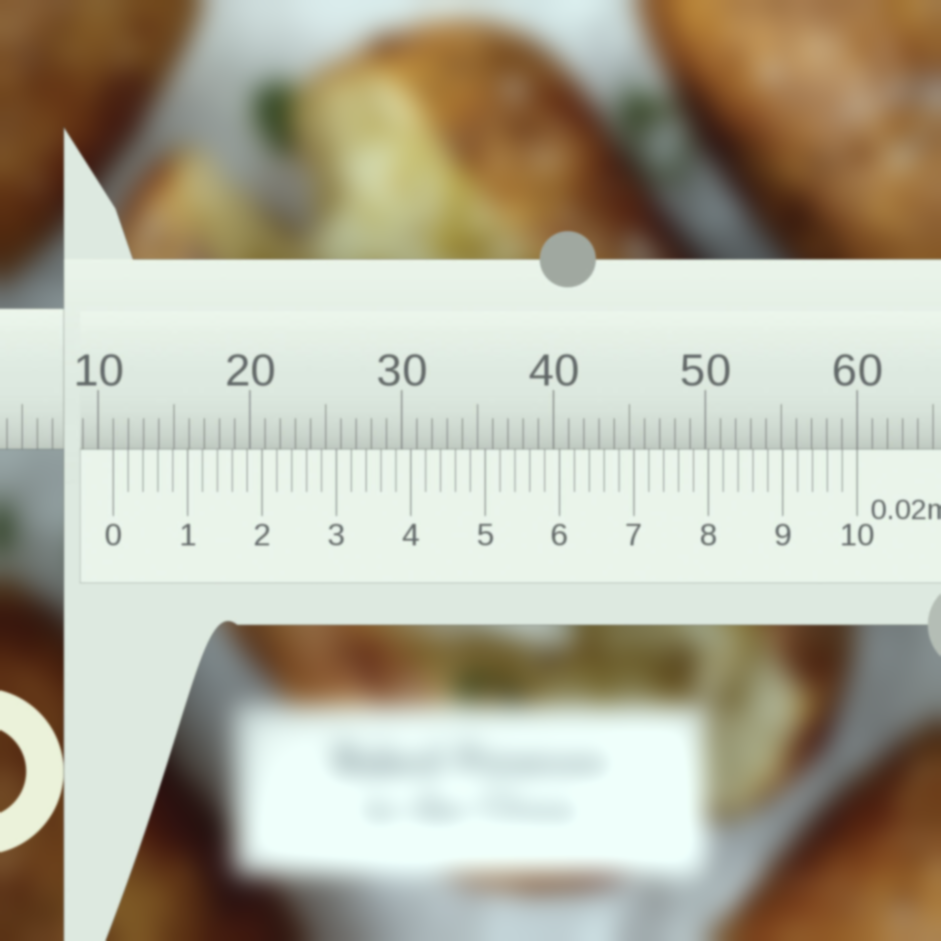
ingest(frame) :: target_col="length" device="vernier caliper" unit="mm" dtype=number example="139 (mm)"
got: 11.0 (mm)
